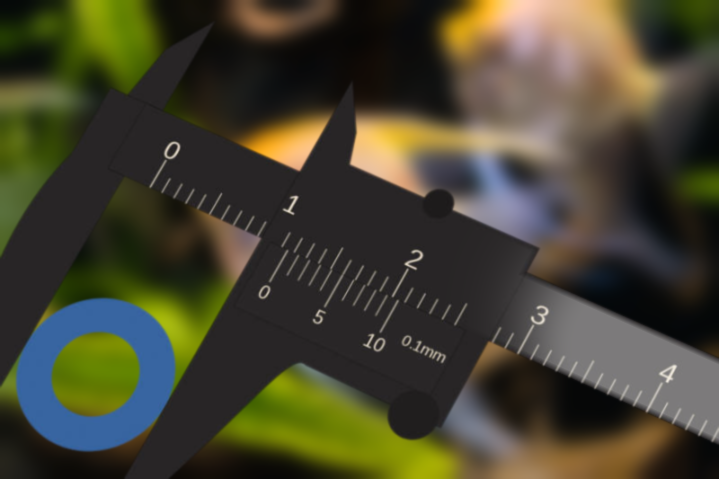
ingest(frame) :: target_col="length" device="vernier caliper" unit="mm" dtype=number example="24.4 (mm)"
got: 11.5 (mm)
